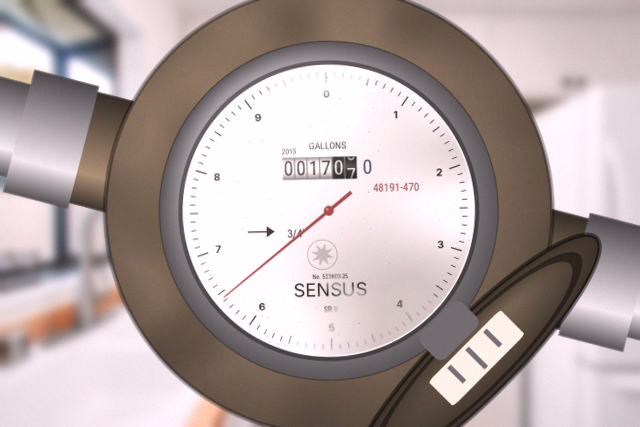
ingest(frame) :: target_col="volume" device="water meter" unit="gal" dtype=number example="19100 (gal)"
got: 17066.4 (gal)
